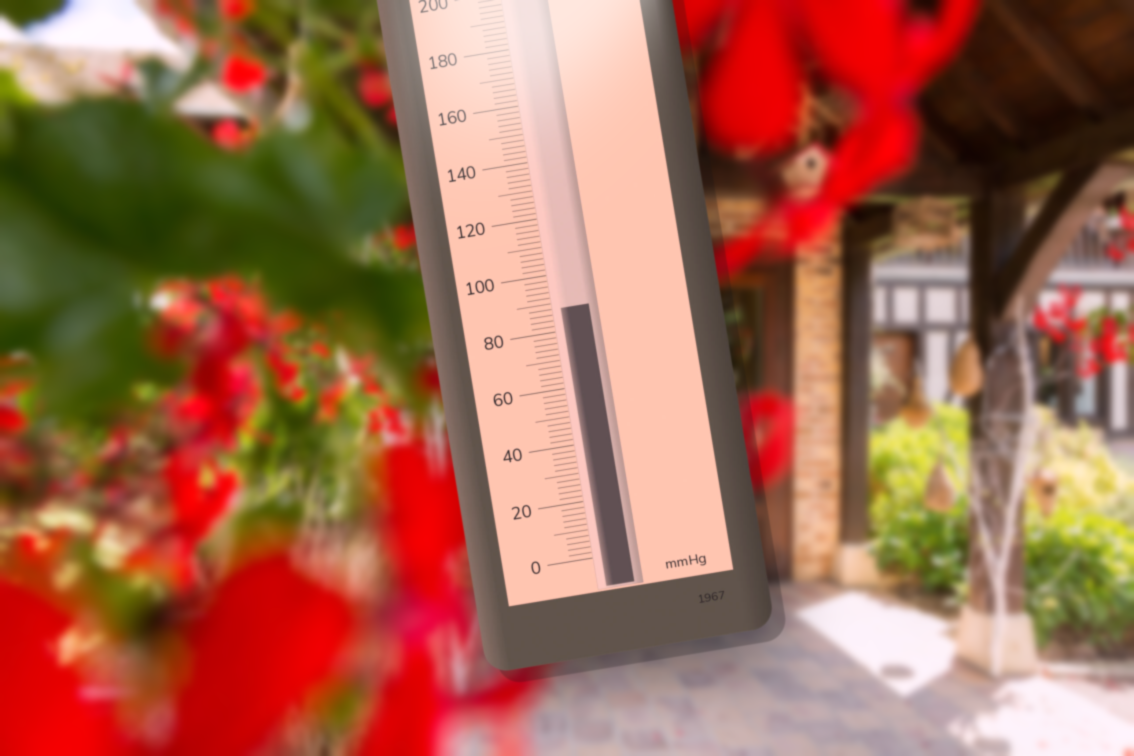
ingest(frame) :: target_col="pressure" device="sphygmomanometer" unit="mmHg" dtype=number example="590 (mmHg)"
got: 88 (mmHg)
